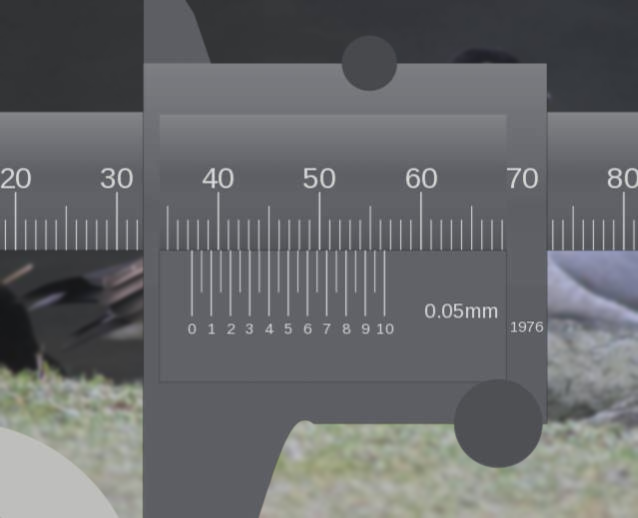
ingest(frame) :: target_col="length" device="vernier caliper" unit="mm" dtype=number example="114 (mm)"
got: 37.4 (mm)
